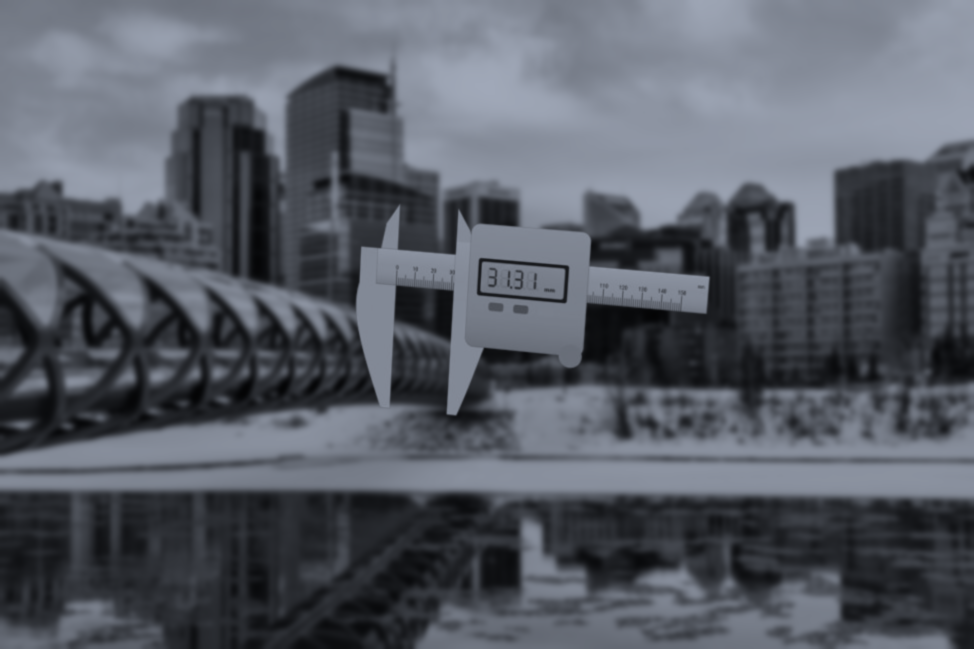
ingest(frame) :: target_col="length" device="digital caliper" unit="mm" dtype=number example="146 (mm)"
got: 31.31 (mm)
